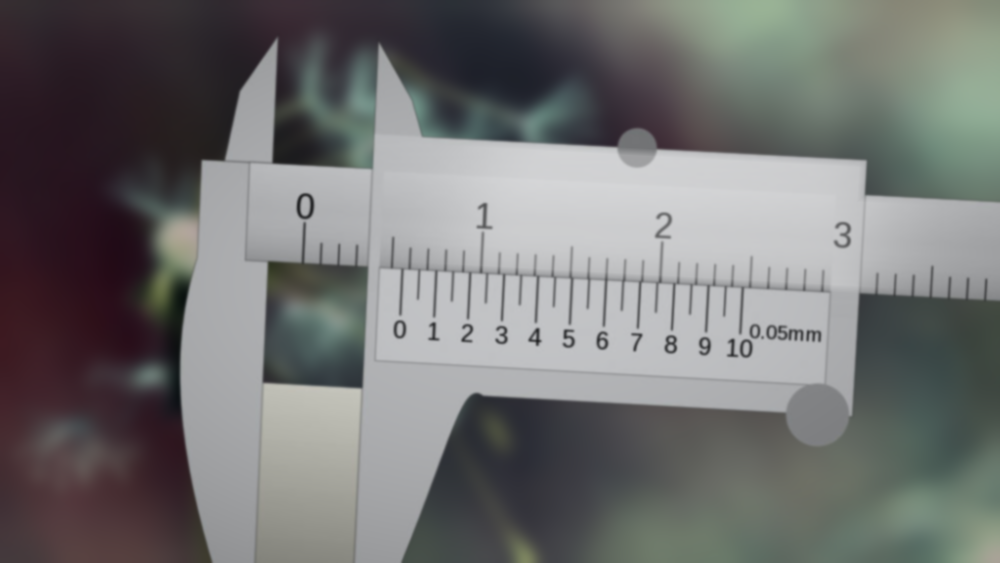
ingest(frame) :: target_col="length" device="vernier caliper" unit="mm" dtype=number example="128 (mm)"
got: 5.6 (mm)
